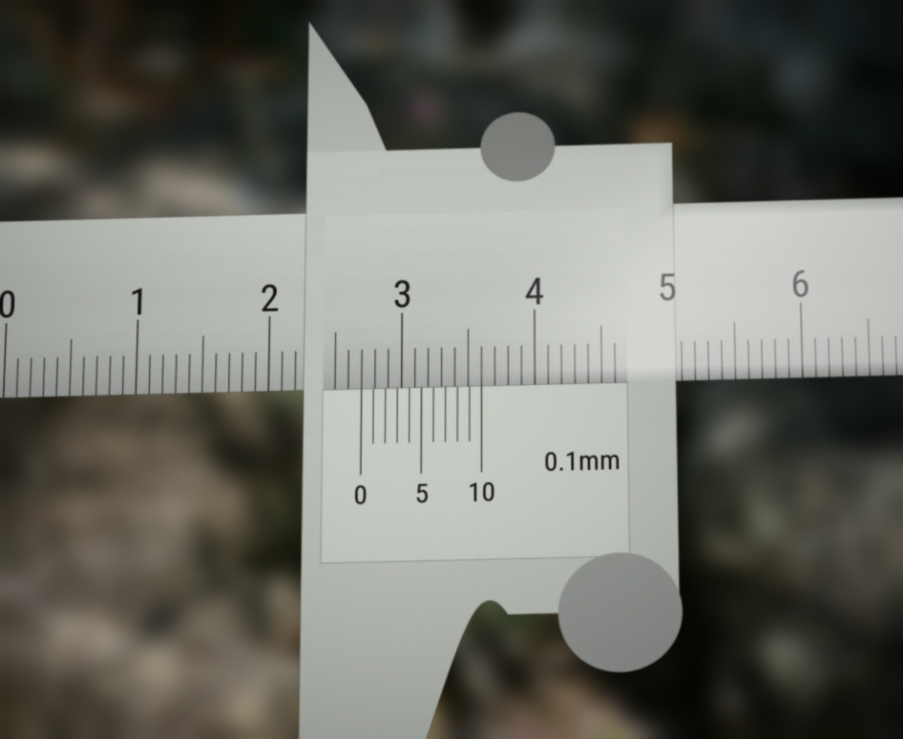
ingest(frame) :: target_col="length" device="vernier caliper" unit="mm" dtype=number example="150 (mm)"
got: 27.0 (mm)
